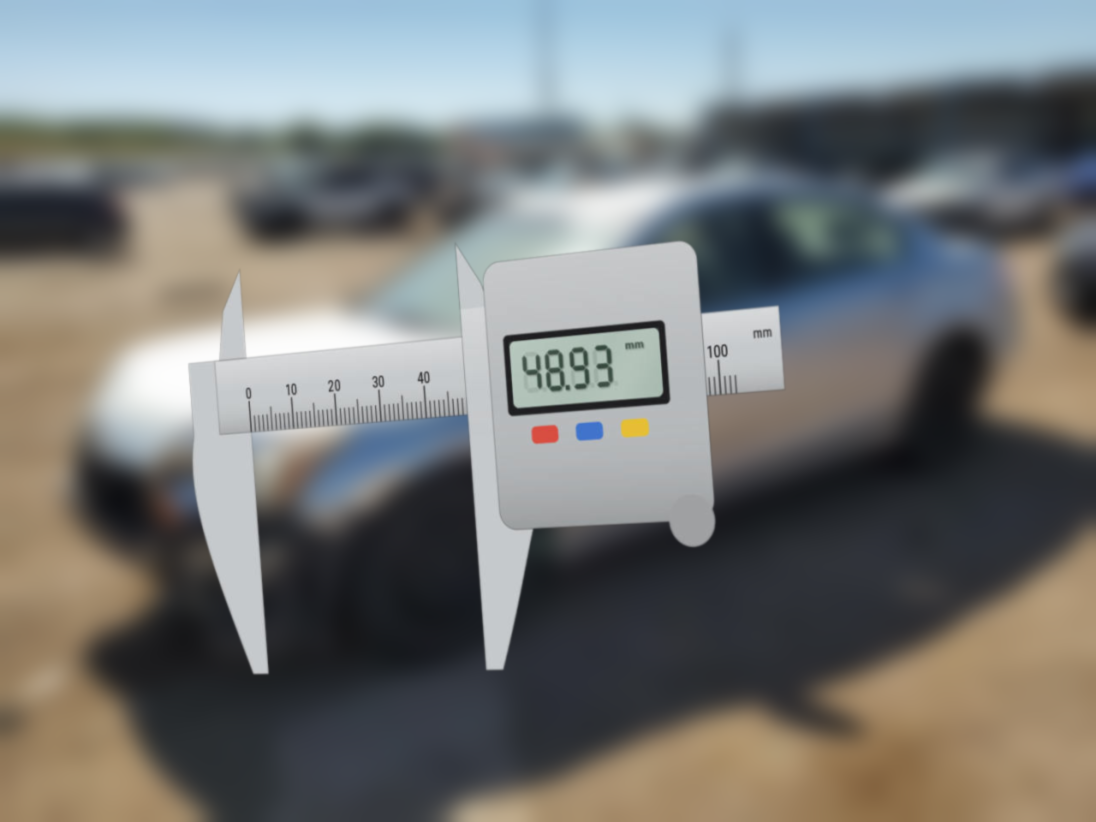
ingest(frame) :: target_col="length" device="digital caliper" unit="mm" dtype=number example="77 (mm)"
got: 48.93 (mm)
